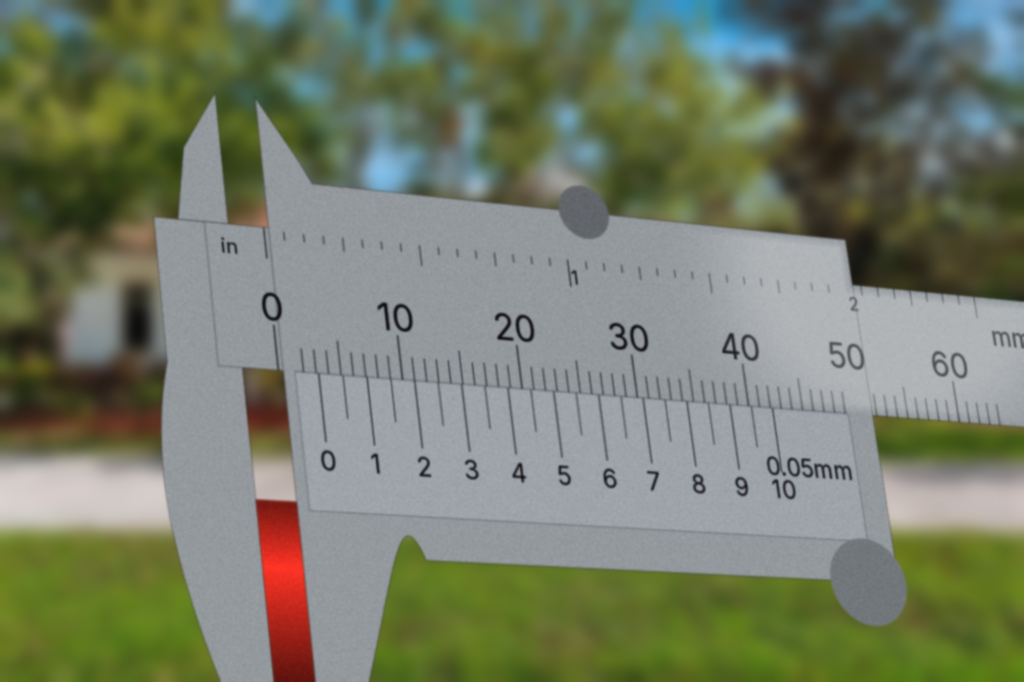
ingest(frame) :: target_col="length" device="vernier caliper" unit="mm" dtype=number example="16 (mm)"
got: 3.2 (mm)
